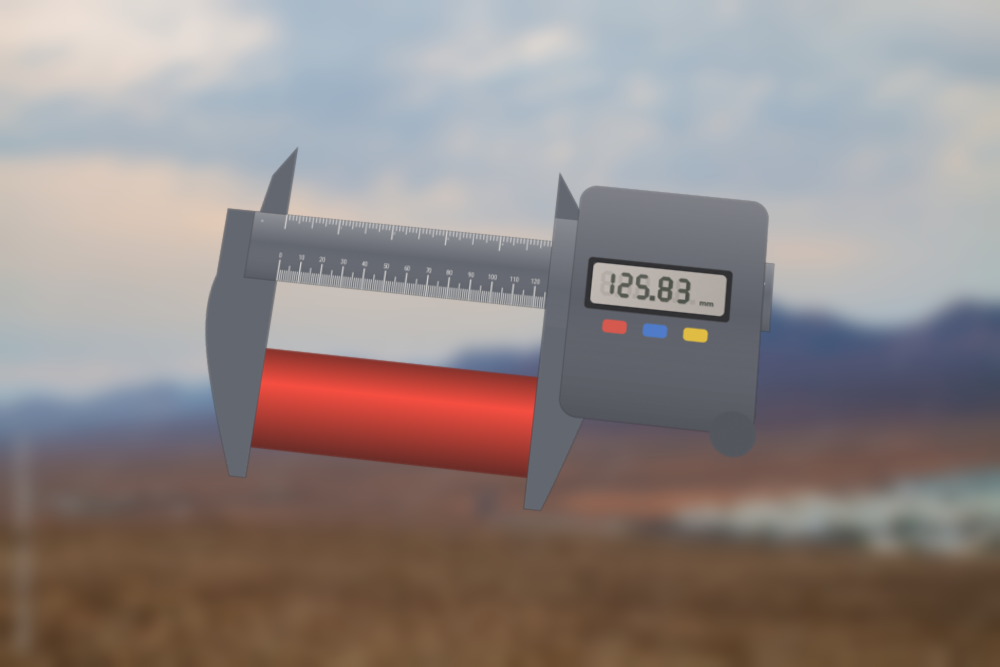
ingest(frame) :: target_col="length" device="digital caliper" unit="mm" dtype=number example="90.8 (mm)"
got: 125.83 (mm)
